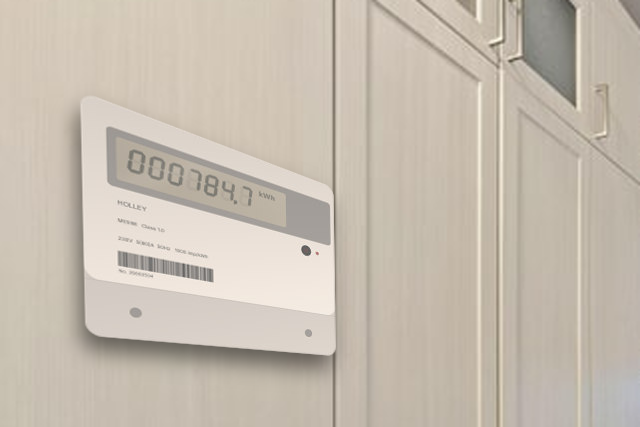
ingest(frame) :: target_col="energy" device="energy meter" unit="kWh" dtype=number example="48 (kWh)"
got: 784.7 (kWh)
